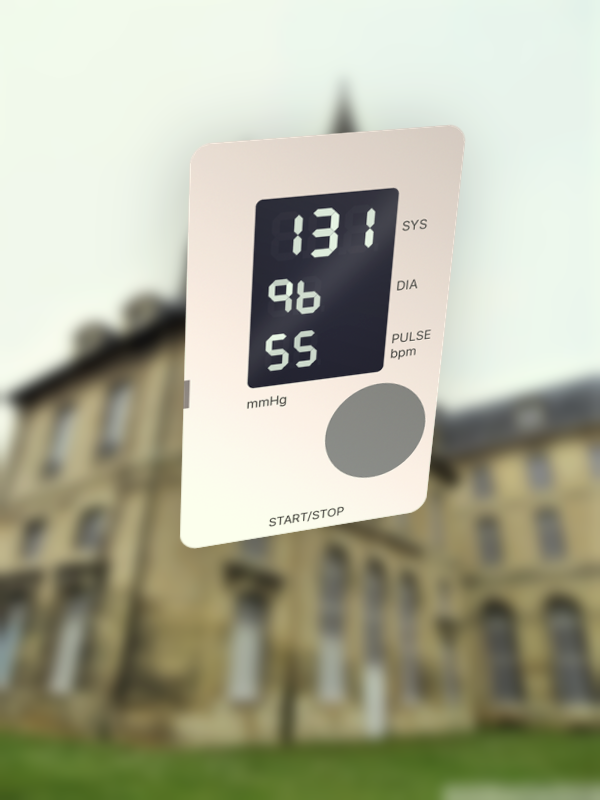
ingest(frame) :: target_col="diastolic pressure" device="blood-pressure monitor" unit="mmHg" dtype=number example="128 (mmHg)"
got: 96 (mmHg)
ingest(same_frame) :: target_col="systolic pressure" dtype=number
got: 131 (mmHg)
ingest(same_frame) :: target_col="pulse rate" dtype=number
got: 55 (bpm)
